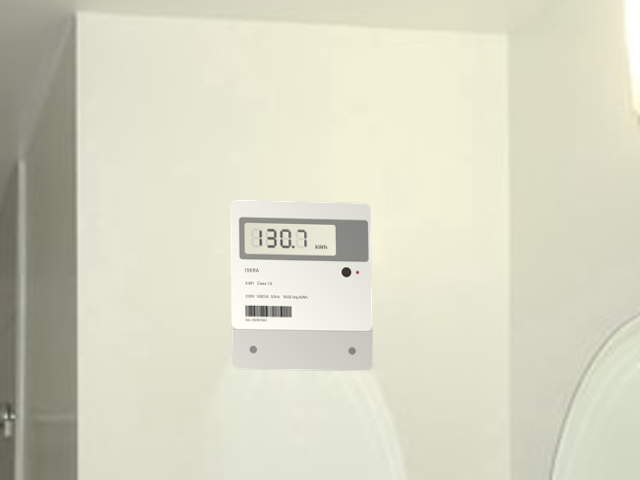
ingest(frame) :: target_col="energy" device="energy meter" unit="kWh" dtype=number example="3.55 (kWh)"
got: 130.7 (kWh)
